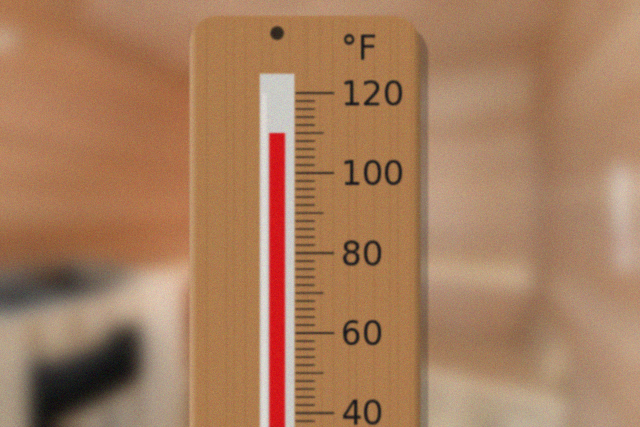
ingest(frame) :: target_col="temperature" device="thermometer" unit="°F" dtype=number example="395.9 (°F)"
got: 110 (°F)
